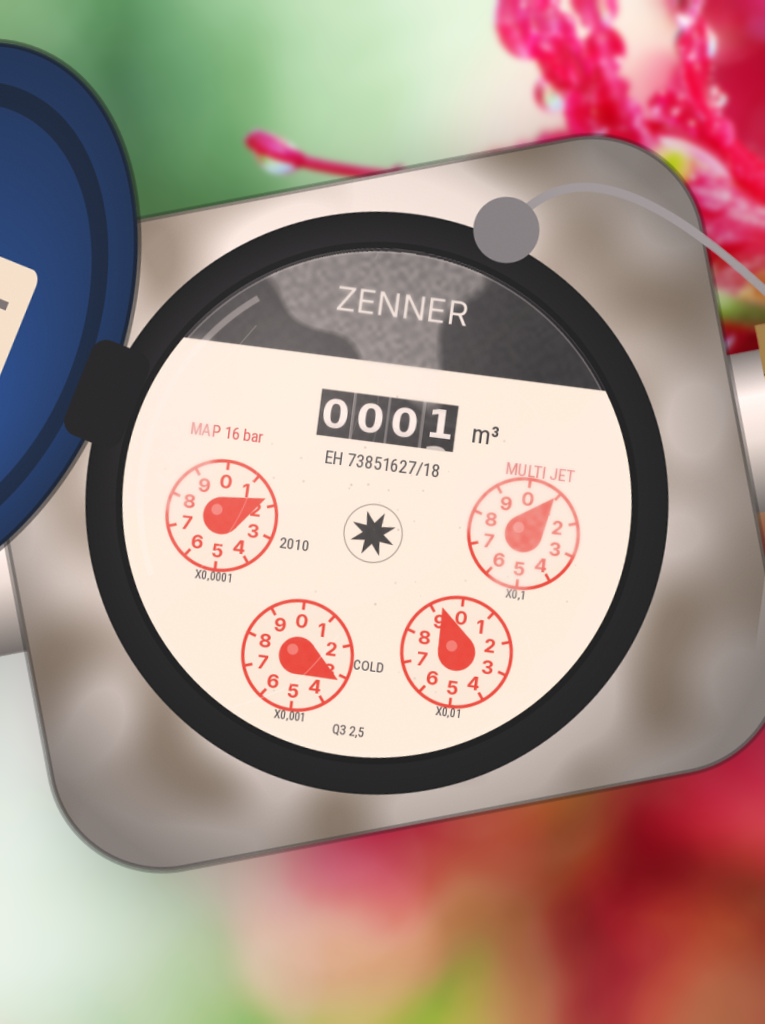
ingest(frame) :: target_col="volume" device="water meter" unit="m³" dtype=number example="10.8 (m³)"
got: 1.0931 (m³)
